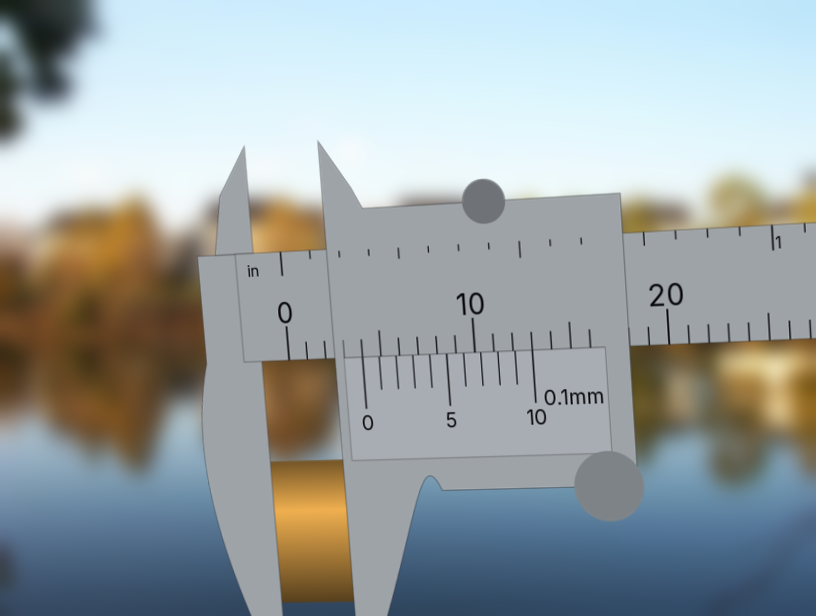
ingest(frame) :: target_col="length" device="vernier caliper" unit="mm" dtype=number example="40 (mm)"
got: 4.0 (mm)
